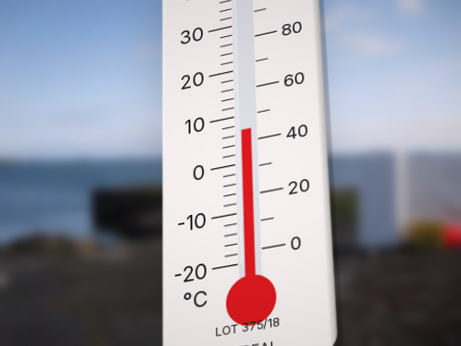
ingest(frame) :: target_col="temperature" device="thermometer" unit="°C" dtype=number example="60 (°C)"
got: 7 (°C)
